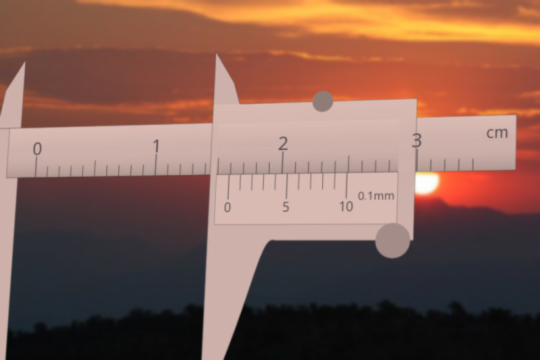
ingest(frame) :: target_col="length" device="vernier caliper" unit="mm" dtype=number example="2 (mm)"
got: 15.9 (mm)
